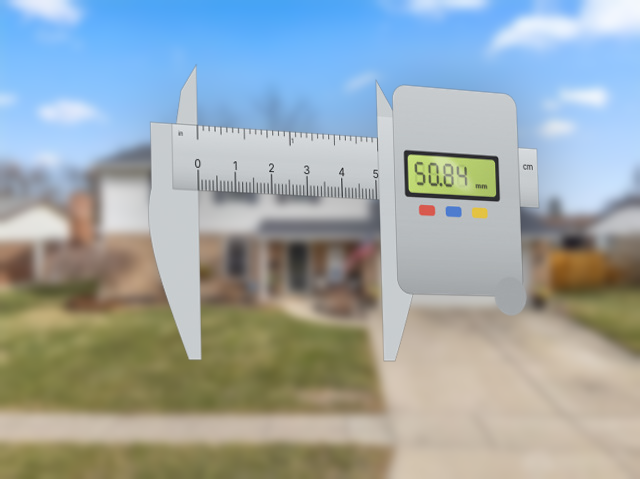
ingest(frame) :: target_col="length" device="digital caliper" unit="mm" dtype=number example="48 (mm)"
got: 50.84 (mm)
